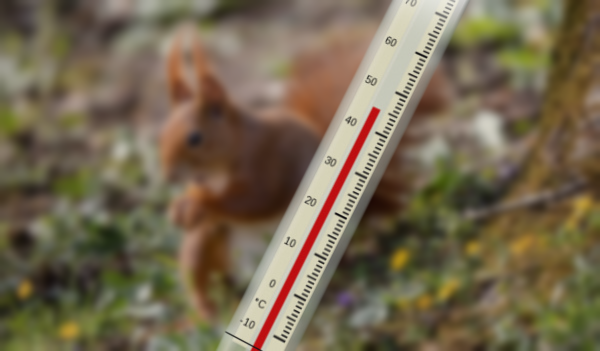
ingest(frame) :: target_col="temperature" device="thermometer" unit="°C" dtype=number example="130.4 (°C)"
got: 45 (°C)
